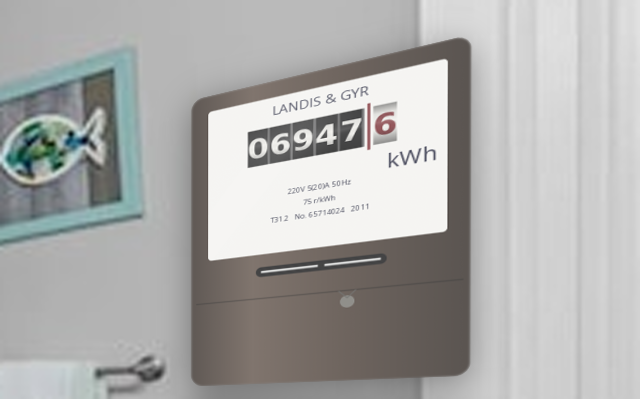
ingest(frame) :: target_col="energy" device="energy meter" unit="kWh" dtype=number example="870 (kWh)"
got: 6947.6 (kWh)
